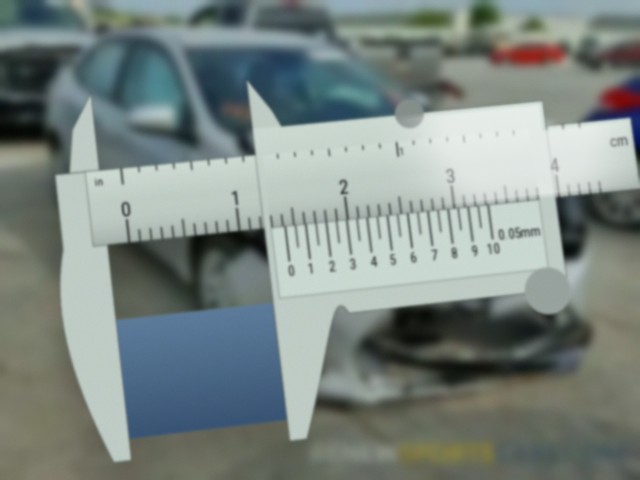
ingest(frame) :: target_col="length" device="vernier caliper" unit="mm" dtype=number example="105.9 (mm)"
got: 14.2 (mm)
